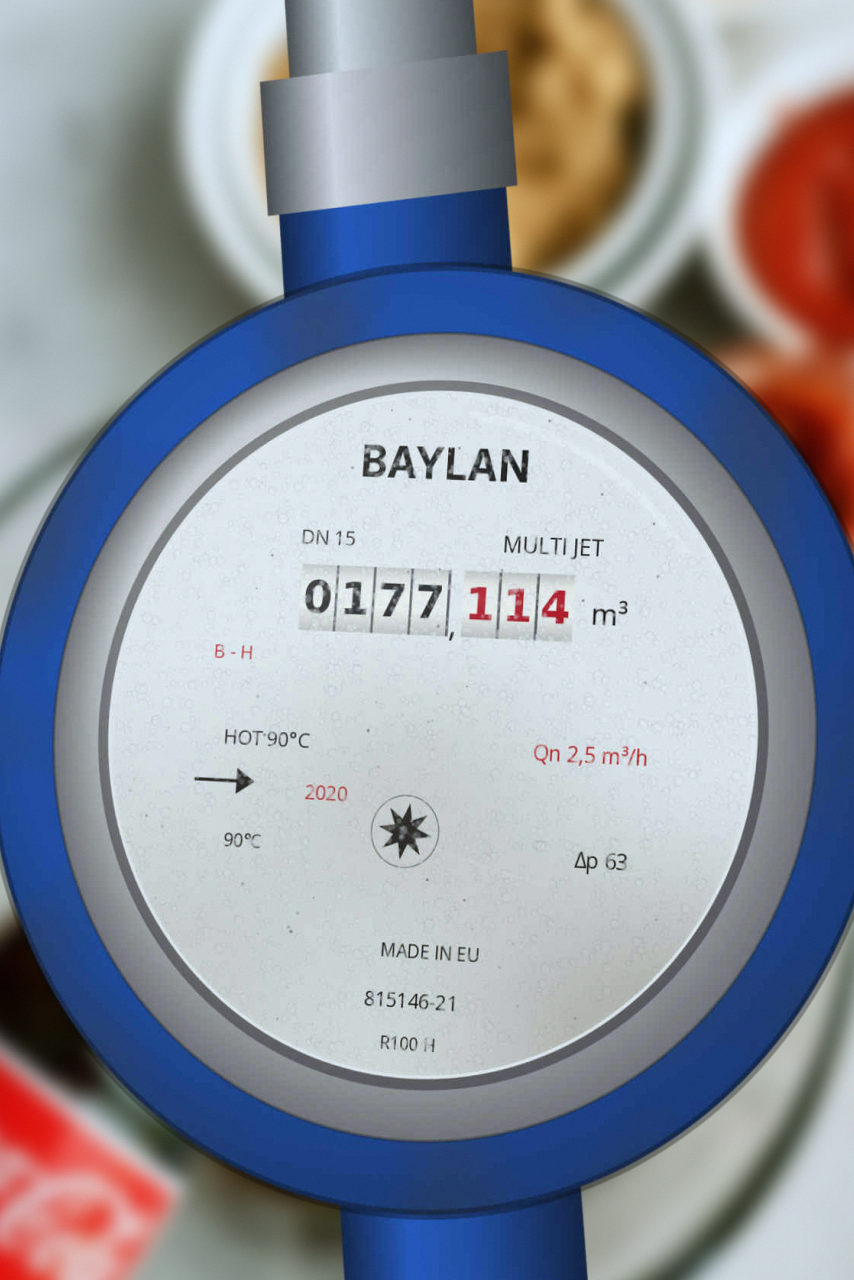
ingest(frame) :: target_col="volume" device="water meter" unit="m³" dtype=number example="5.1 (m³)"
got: 177.114 (m³)
